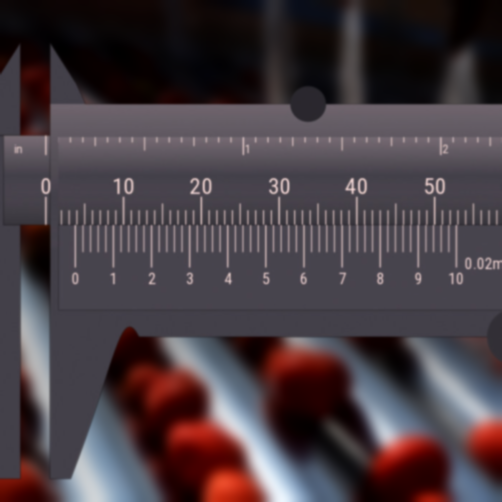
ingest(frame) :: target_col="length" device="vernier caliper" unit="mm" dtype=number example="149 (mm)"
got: 3.8 (mm)
